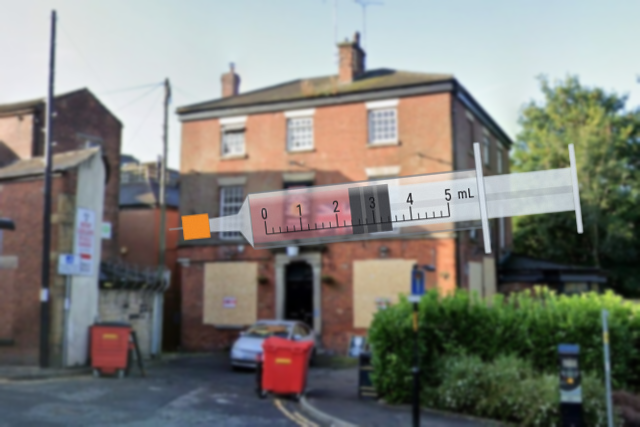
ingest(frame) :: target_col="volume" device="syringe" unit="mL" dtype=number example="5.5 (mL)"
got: 2.4 (mL)
